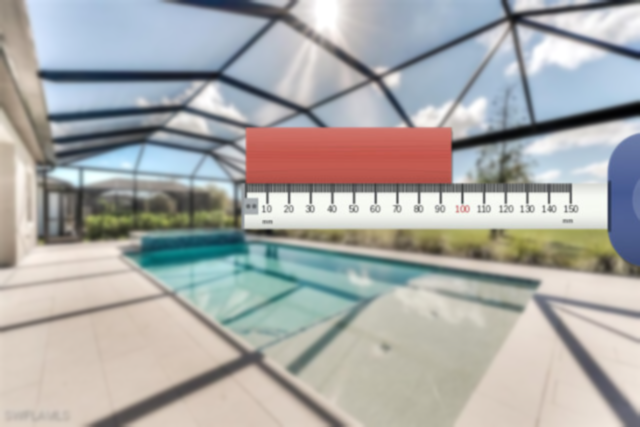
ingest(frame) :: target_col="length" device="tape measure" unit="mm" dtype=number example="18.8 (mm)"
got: 95 (mm)
